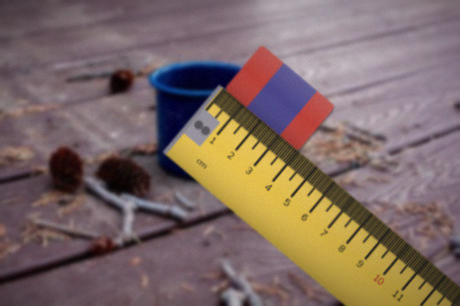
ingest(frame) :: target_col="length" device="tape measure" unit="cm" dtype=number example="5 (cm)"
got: 4 (cm)
